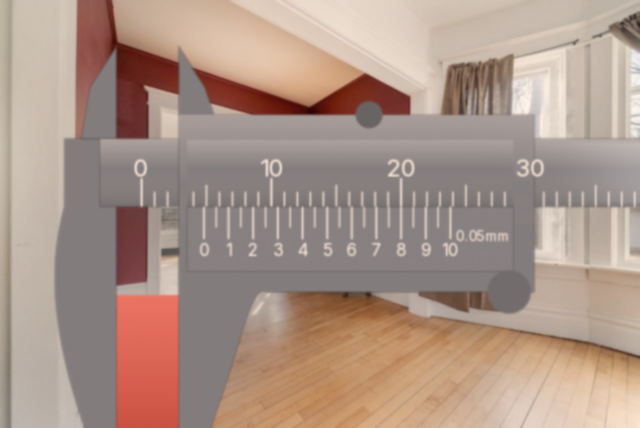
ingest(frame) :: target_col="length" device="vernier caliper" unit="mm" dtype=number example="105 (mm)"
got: 4.8 (mm)
